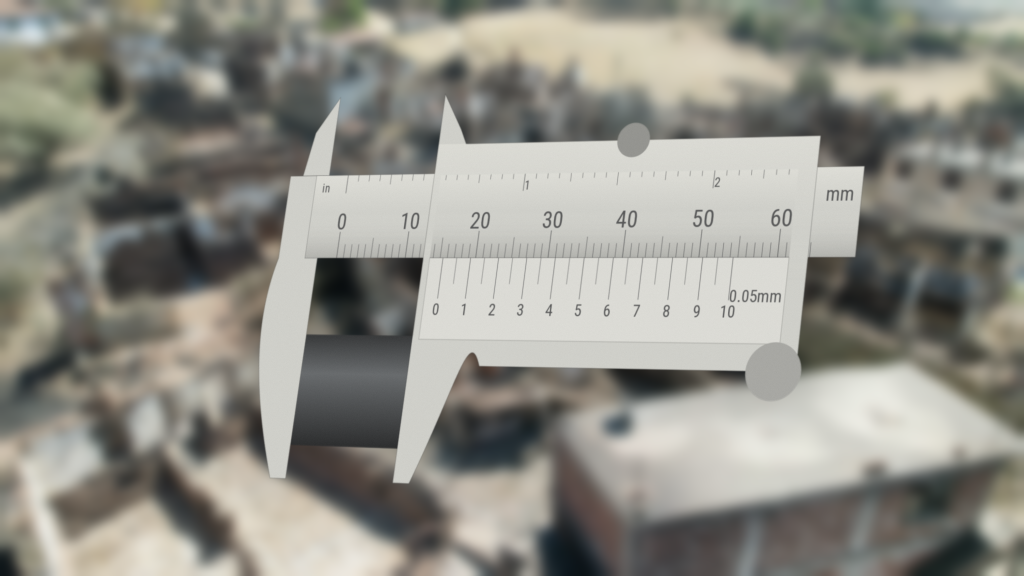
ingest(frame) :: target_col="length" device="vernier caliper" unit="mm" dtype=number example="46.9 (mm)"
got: 15.4 (mm)
